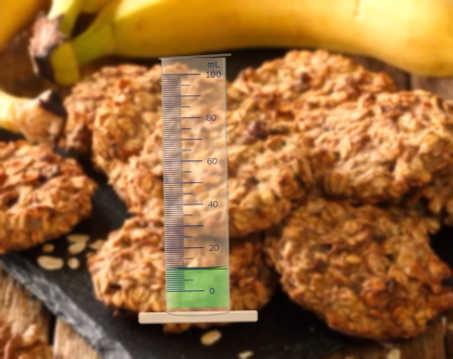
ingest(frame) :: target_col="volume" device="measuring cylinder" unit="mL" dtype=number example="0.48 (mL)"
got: 10 (mL)
